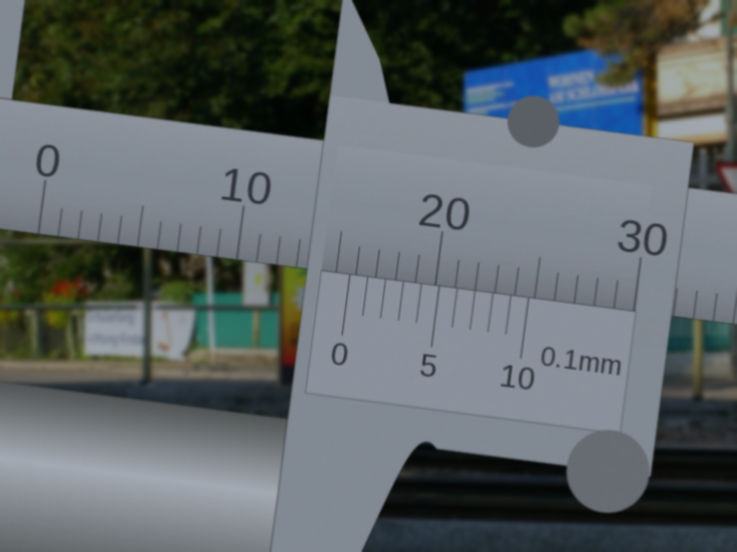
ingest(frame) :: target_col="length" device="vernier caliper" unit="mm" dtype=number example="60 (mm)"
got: 15.7 (mm)
